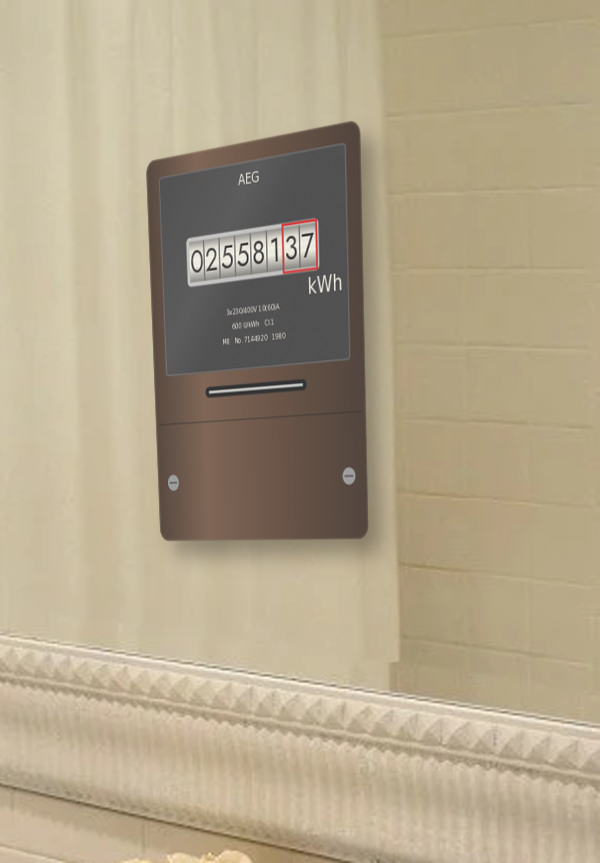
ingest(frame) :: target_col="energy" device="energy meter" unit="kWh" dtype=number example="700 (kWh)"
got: 25581.37 (kWh)
